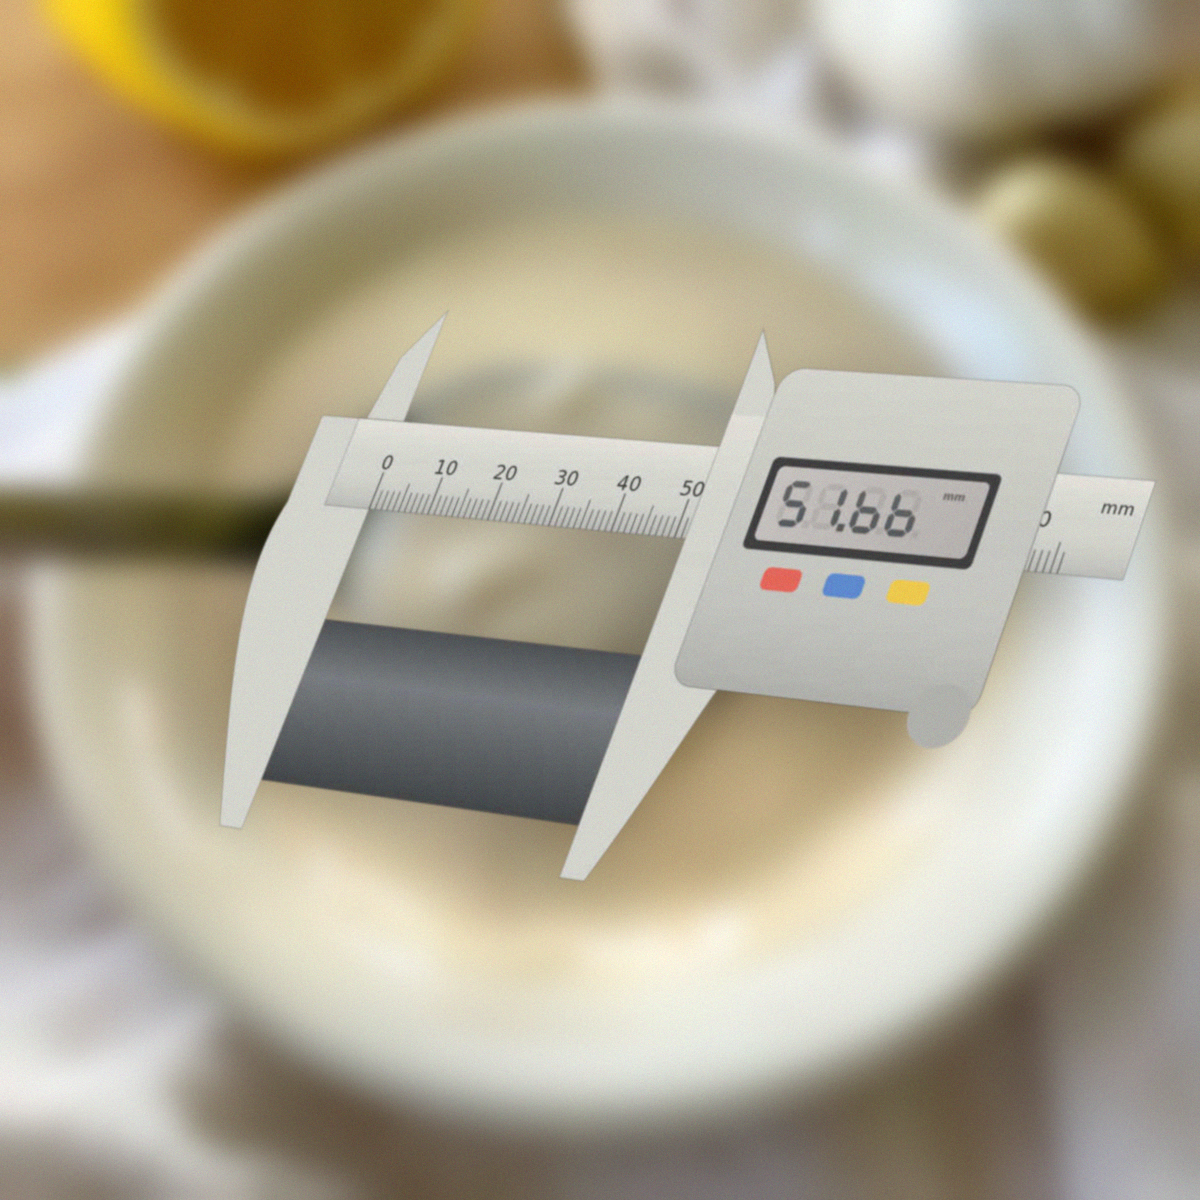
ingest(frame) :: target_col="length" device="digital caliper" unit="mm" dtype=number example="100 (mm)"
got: 51.66 (mm)
